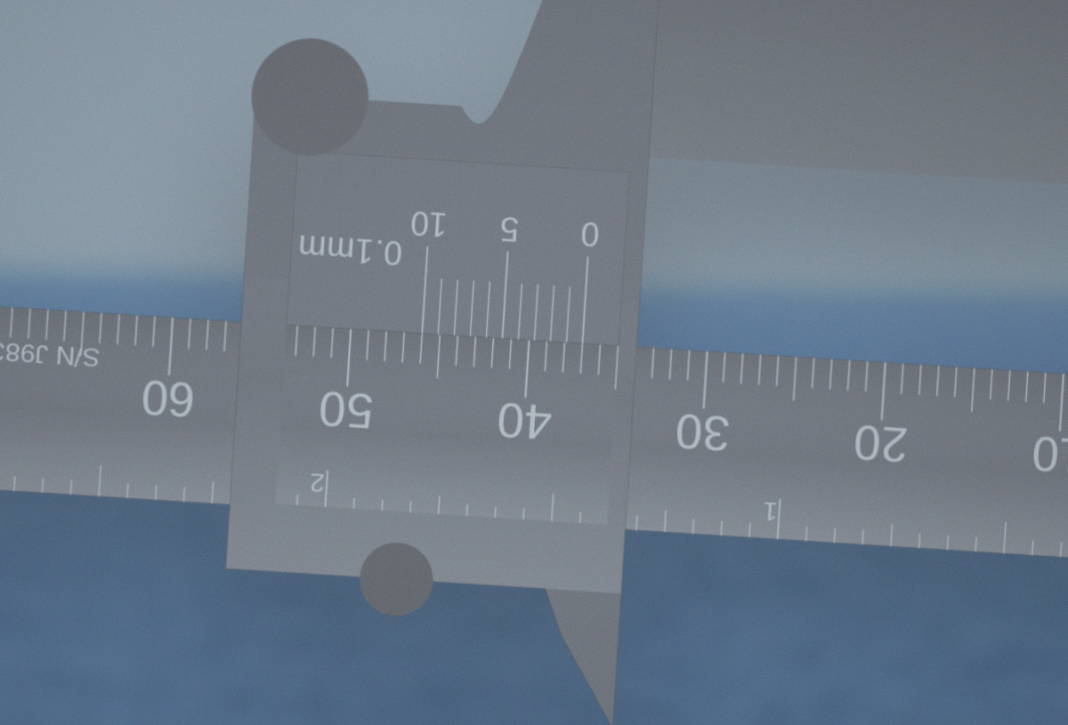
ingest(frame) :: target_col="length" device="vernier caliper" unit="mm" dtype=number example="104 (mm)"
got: 37.0 (mm)
